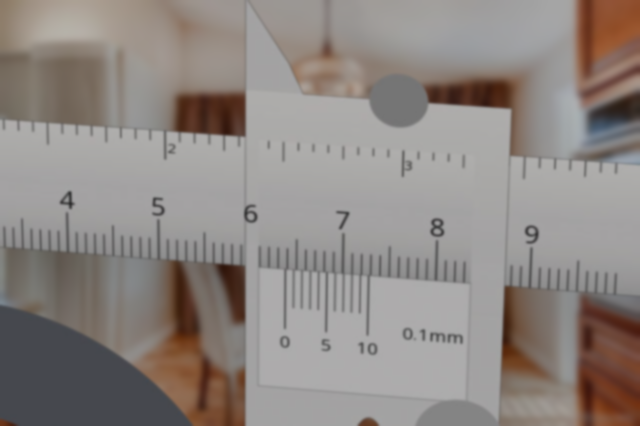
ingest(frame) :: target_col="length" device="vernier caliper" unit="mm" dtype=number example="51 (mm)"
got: 63.8 (mm)
